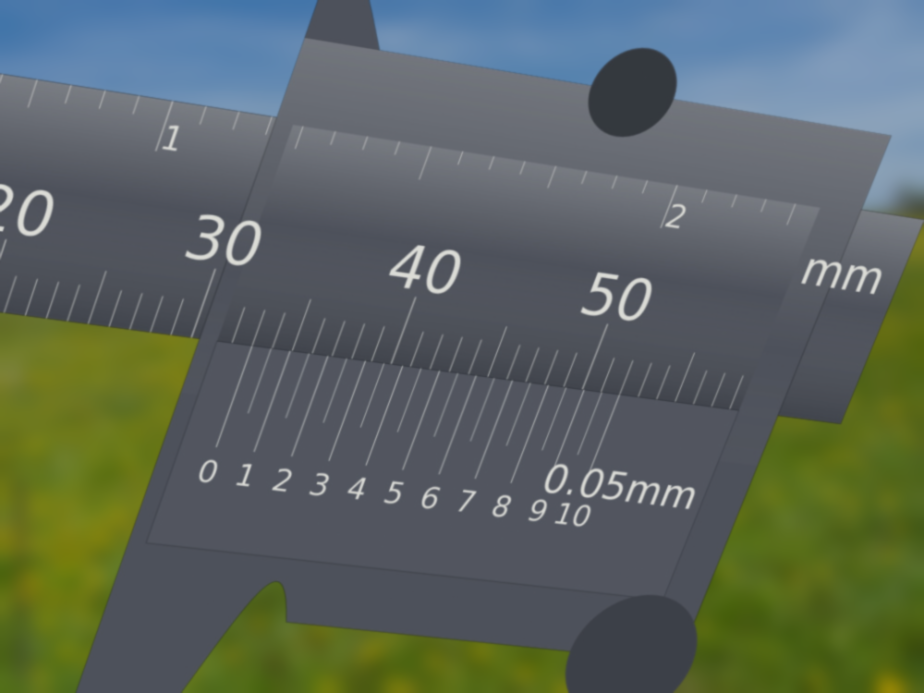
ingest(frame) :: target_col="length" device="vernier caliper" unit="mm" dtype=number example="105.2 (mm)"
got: 33.0 (mm)
